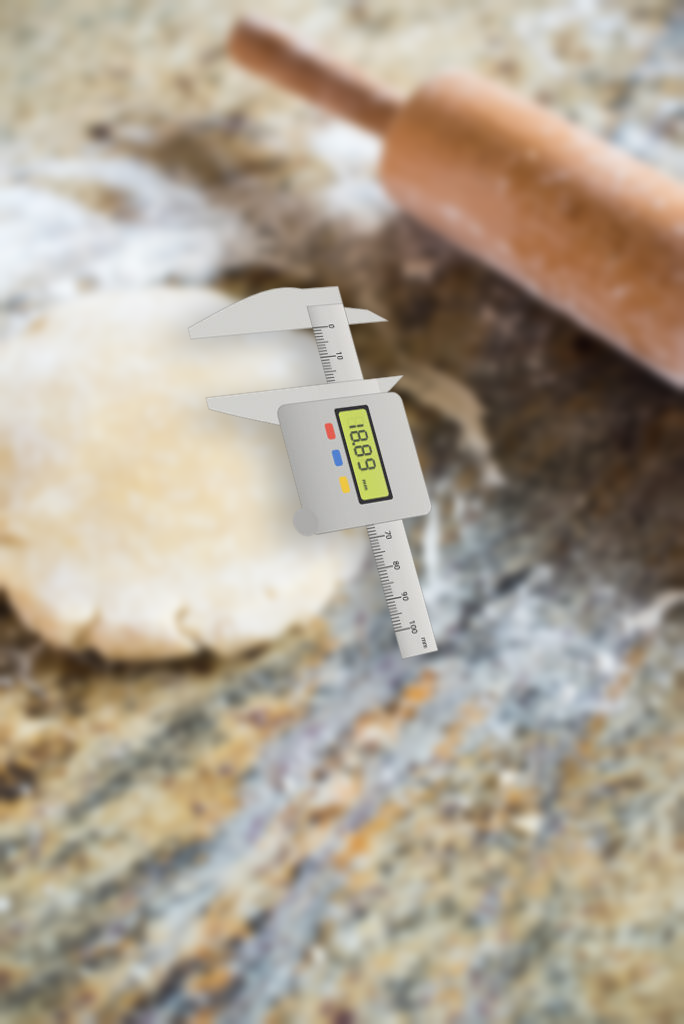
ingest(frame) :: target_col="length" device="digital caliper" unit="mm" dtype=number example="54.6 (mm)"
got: 18.89 (mm)
